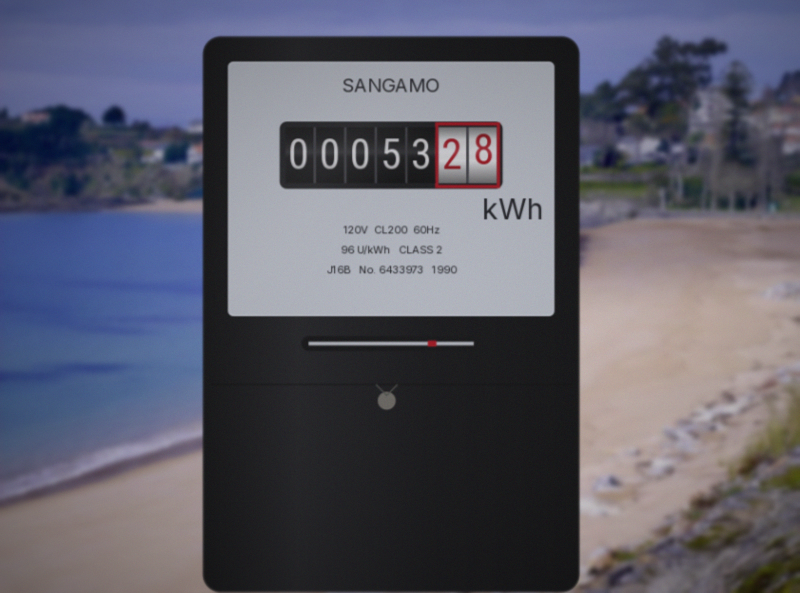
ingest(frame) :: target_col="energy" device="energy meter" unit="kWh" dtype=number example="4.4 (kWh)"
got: 53.28 (kWh)
